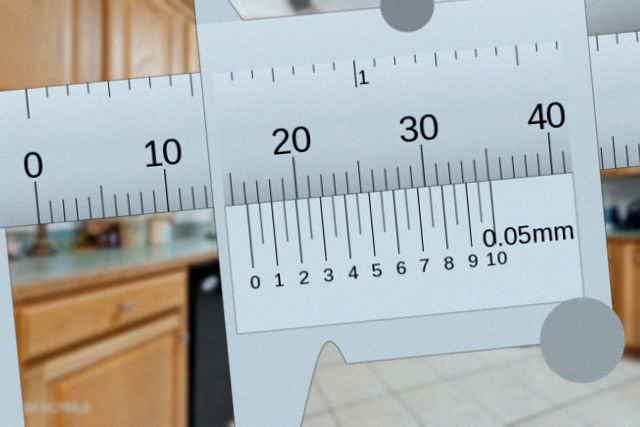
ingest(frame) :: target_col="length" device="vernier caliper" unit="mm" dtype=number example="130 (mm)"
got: 16.1 (mm)
